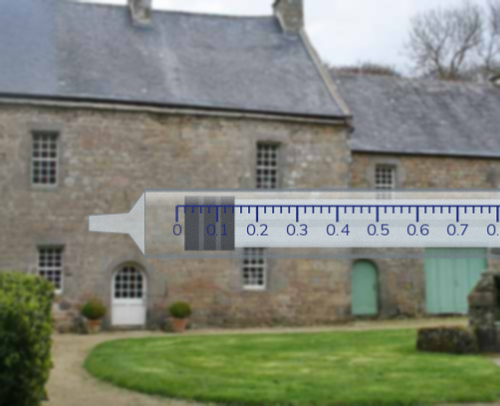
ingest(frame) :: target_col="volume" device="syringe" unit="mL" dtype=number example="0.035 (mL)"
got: 0.02 (mL)
